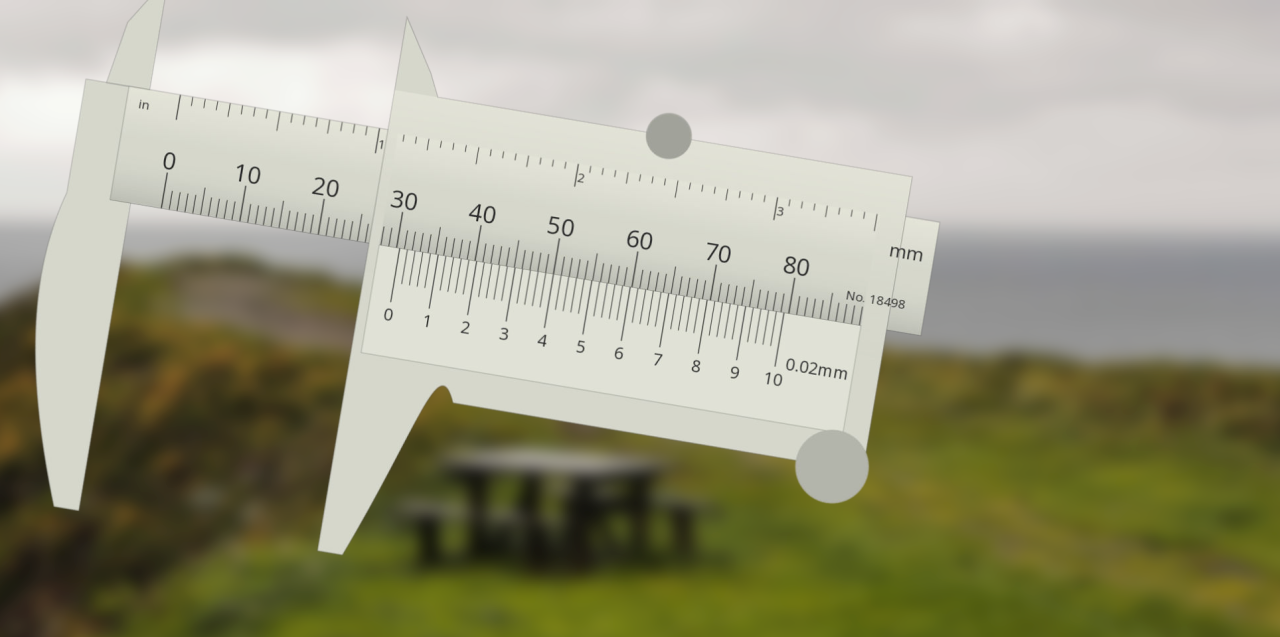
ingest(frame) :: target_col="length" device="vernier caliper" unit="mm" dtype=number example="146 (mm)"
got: 30.4 (mm)
